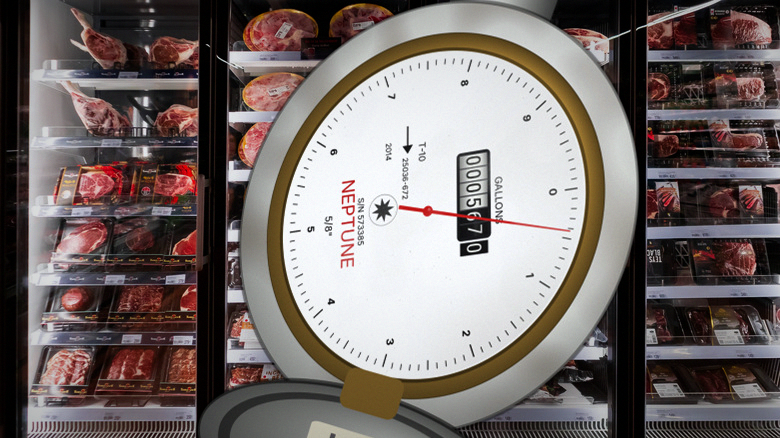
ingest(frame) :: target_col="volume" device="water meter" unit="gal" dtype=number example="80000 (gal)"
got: 5670.4 (gal)
